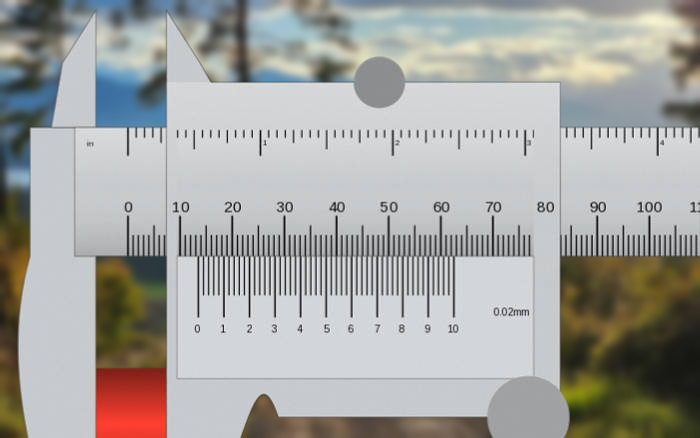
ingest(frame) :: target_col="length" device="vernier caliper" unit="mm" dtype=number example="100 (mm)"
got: 13.5 (mm)
